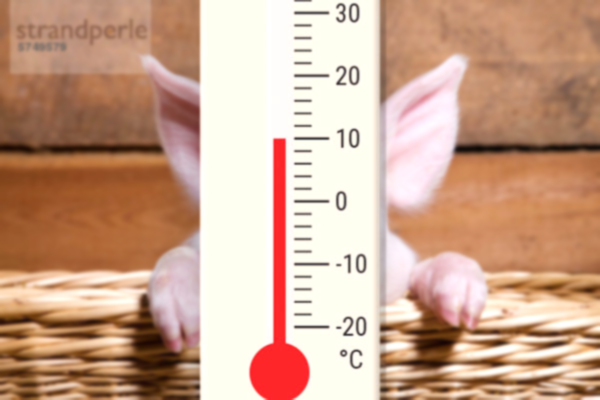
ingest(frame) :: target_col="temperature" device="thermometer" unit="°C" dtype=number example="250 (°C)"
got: 10 (°C)
